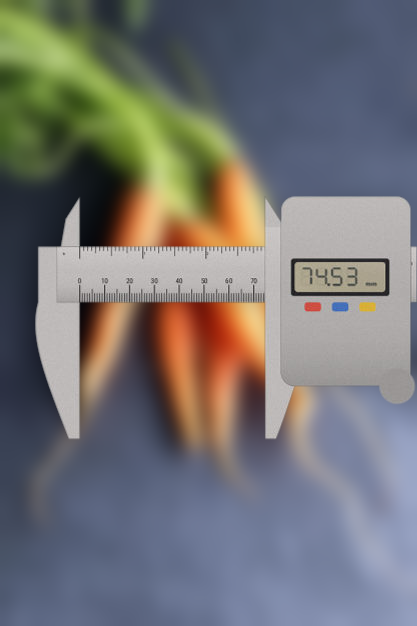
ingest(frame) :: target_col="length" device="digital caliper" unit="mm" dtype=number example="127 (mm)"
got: 74.53 (mm)
